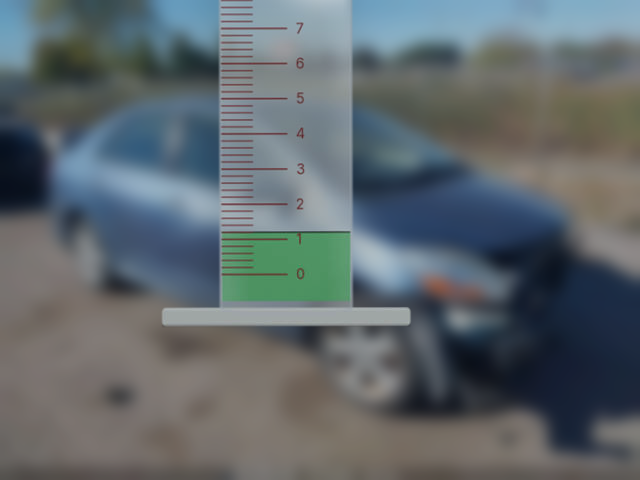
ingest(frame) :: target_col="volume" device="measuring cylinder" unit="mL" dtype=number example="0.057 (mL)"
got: 1.2 (mL)
